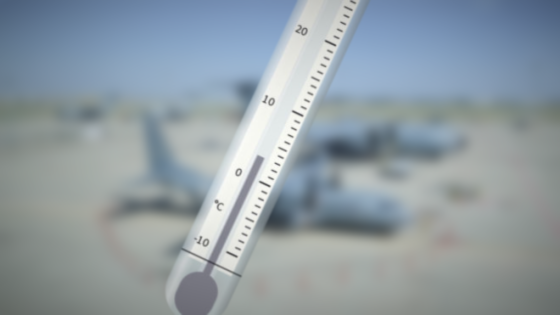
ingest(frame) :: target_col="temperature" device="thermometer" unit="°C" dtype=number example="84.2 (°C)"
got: 3 (°C)
